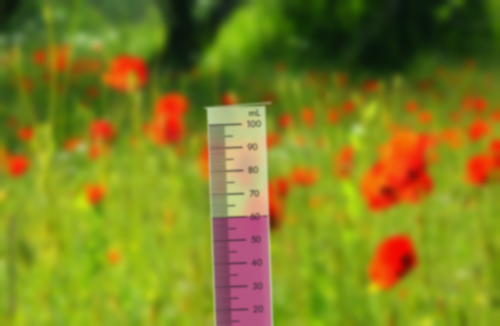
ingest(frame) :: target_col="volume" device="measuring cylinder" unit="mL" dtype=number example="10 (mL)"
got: 60 (mL)
